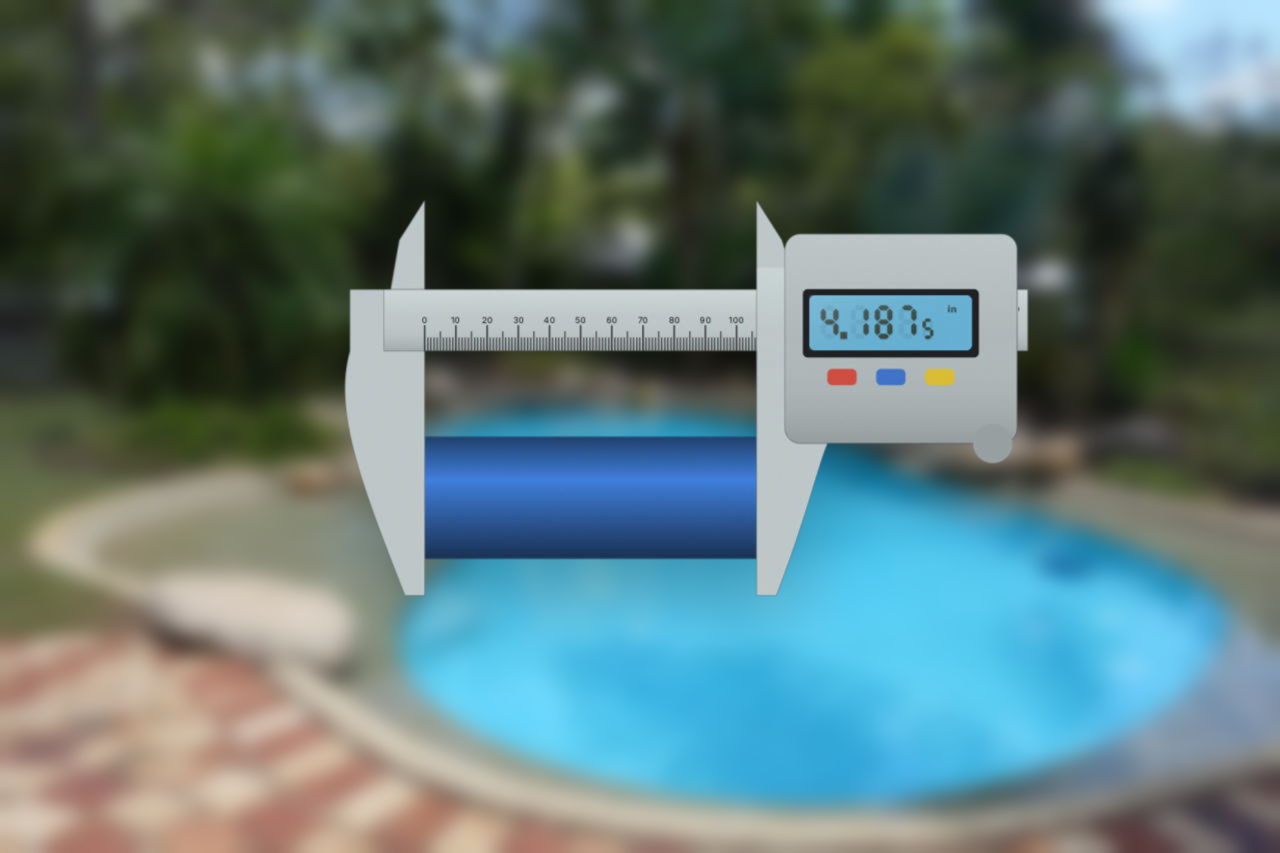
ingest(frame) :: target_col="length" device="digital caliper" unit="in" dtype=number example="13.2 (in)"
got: 4.1875 (in)
